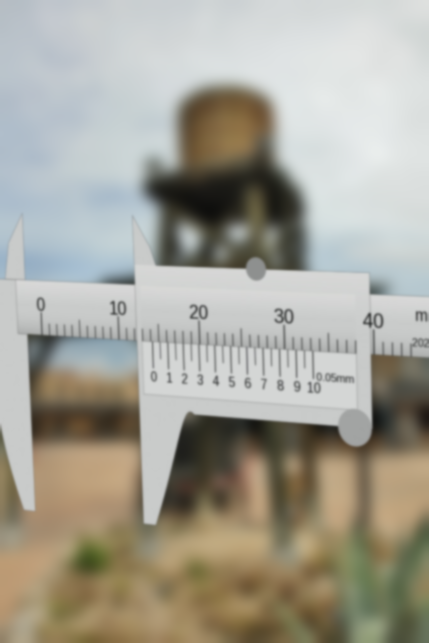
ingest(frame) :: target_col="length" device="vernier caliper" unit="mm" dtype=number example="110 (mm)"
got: 14.2 (mm)
